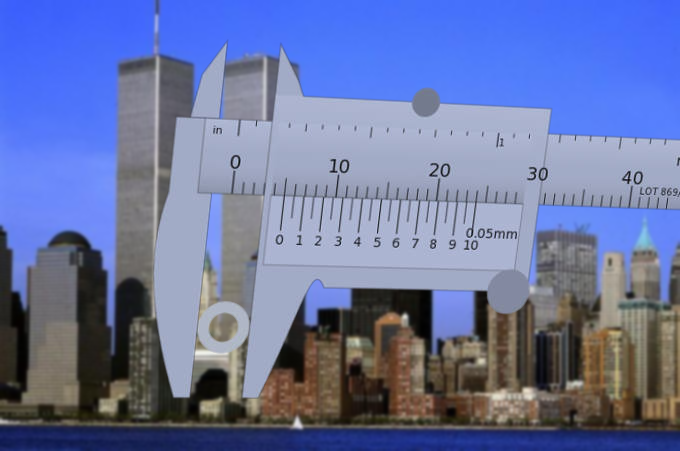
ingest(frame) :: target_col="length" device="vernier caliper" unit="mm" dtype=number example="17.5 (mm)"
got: 5.0 (mm)
